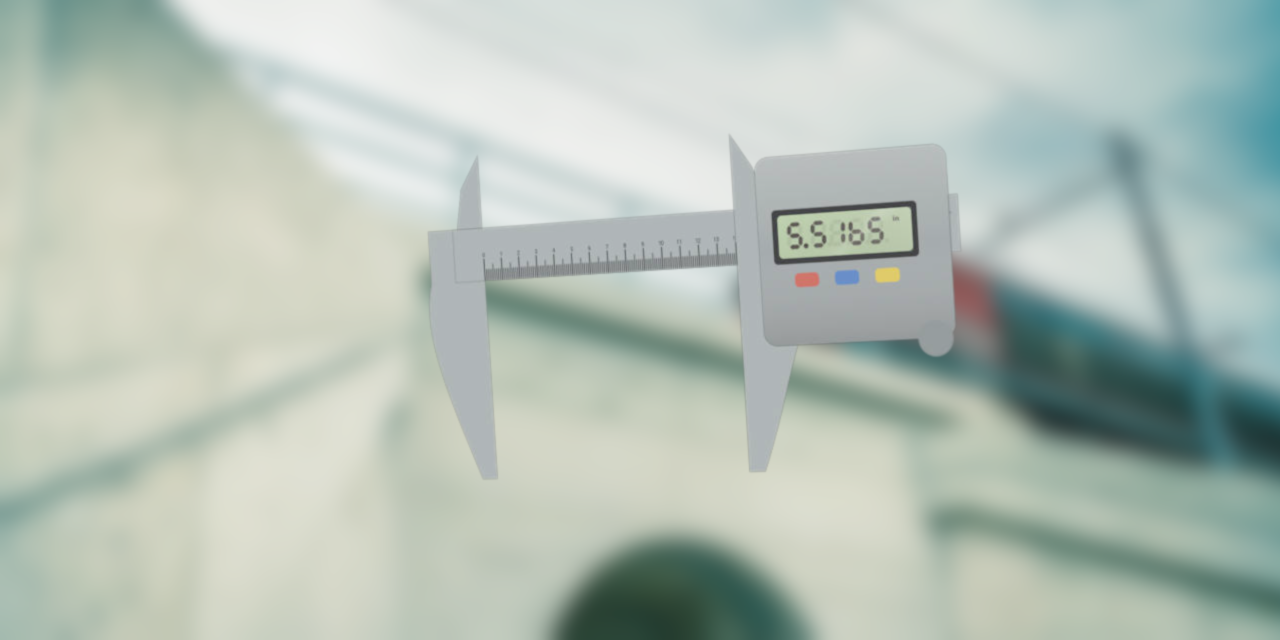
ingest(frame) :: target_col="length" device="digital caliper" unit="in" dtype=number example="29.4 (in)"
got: 5.5165 (in)
